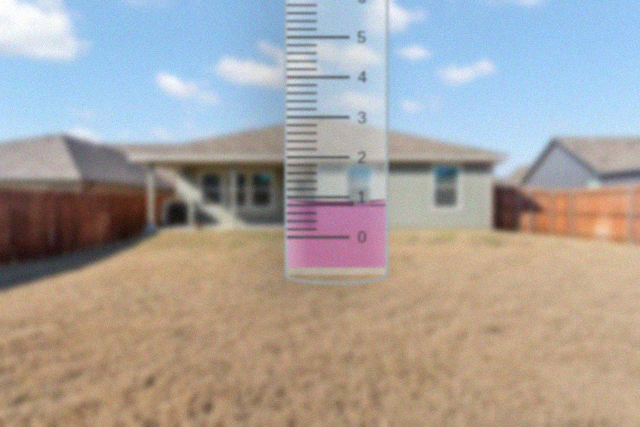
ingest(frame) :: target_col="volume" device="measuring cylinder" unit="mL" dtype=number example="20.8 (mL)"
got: 0.8 (mL)
